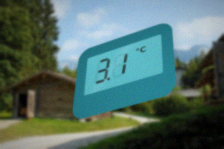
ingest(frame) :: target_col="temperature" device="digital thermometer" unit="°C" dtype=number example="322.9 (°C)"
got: 3.1 (°C)
